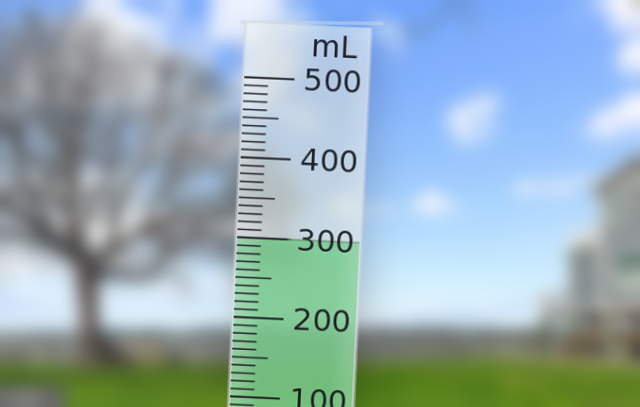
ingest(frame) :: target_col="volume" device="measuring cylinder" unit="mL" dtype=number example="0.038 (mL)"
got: 300 (mL)
